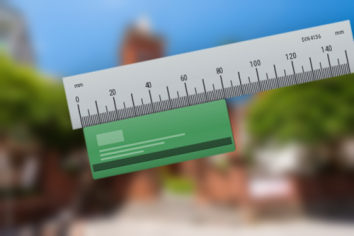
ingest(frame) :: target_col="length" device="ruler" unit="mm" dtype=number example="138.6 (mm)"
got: 80 (mm)
